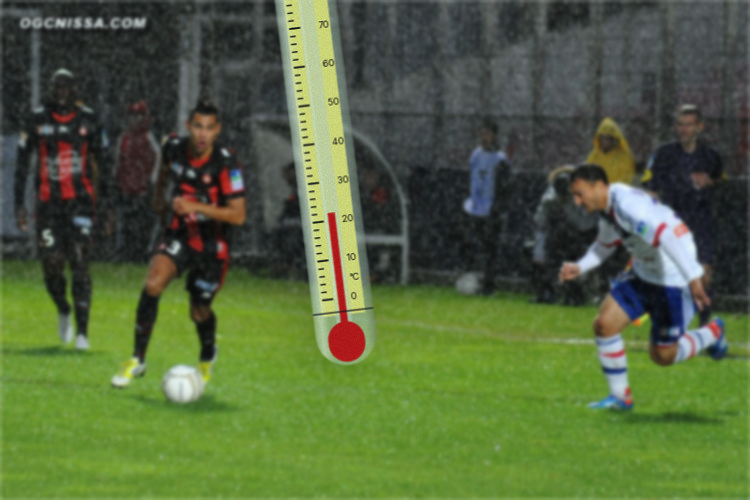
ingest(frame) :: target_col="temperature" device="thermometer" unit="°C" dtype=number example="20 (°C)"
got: 22 (°C)
